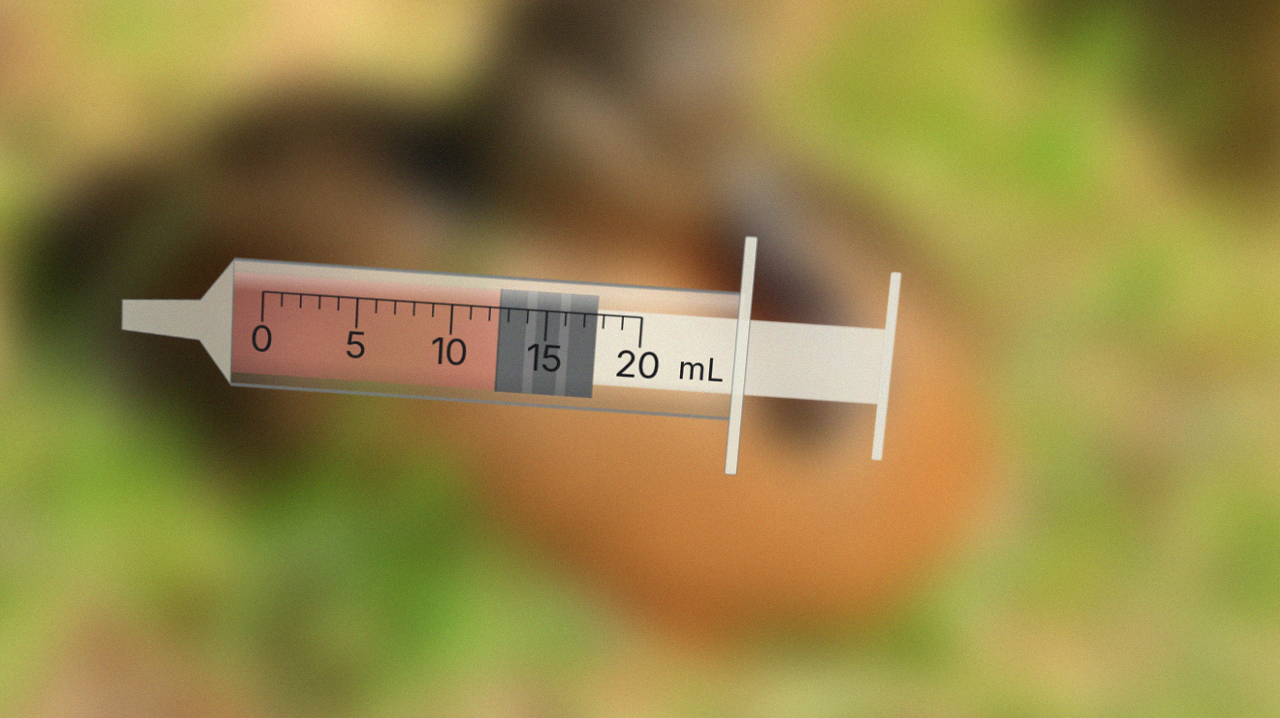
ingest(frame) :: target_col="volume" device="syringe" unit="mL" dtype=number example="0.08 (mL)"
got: 12.5 (mL)
